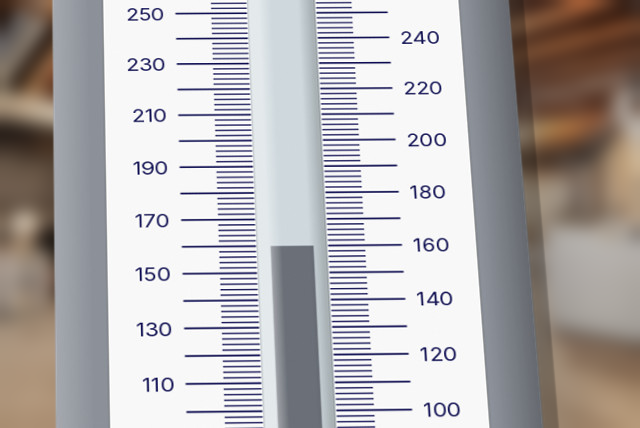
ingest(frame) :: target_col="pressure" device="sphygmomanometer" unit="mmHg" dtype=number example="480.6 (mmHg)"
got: 160 (mmHg)
